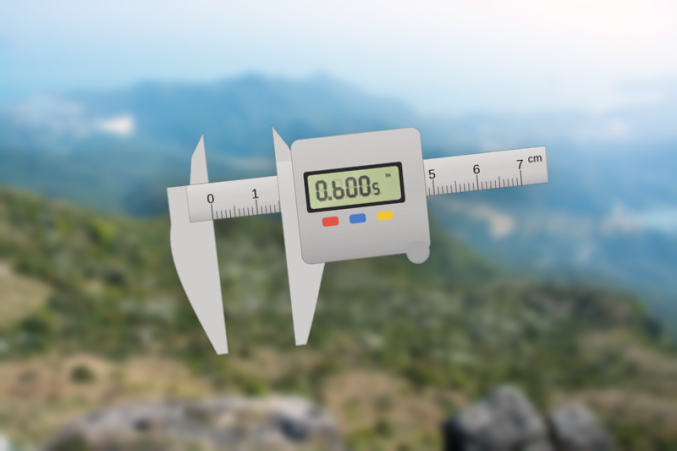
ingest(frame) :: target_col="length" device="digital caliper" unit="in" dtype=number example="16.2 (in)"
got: 0.6005 (in)
